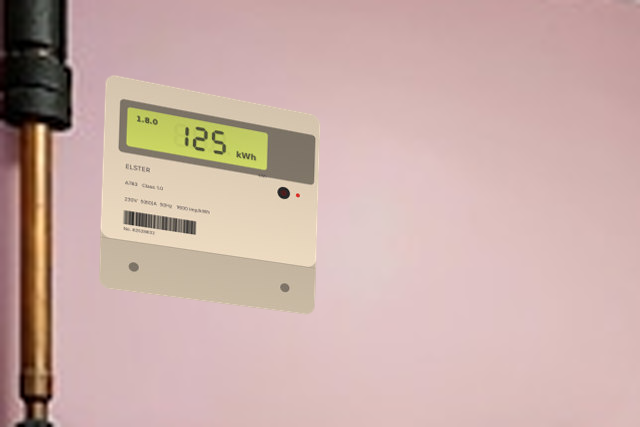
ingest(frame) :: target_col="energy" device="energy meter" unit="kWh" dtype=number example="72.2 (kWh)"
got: 125 (kWh)
